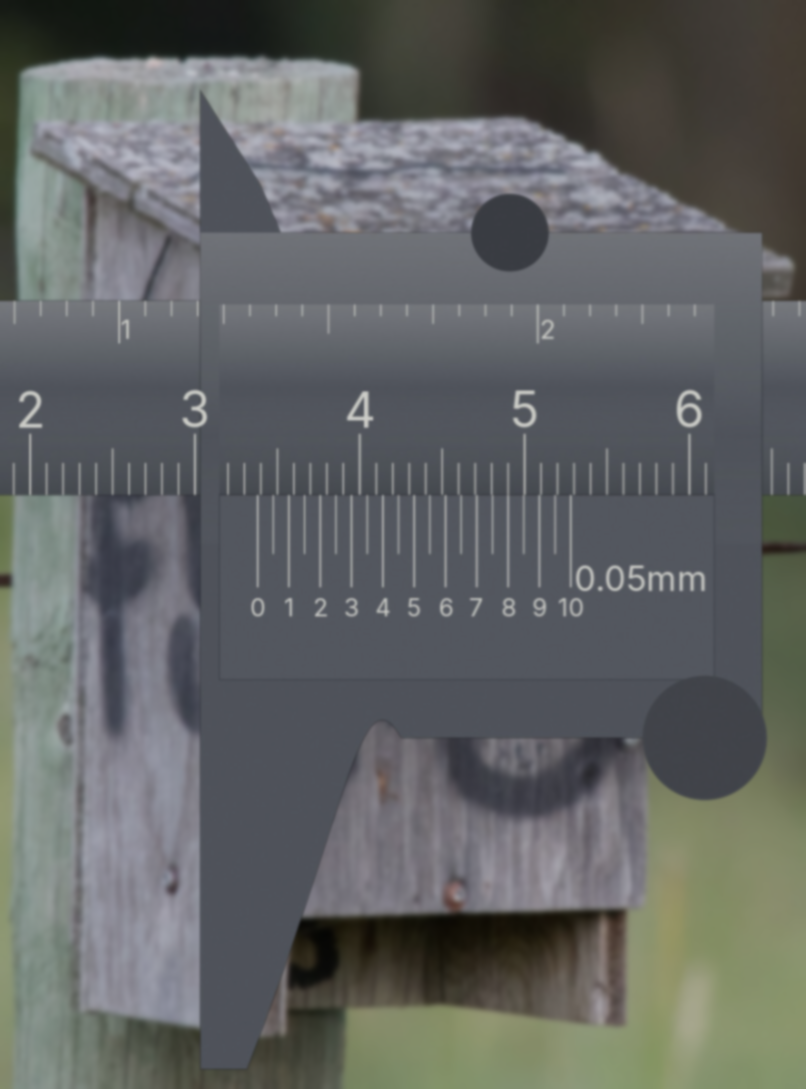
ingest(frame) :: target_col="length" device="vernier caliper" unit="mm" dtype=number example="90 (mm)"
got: 33.8 (mm)
